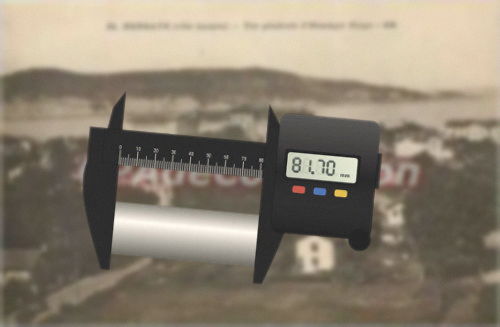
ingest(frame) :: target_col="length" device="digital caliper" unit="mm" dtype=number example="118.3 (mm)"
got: 81.70 (mm)
